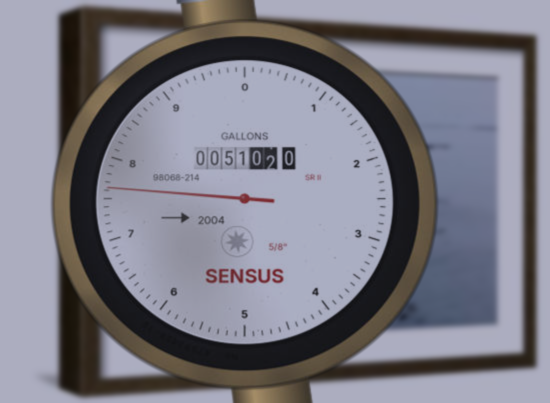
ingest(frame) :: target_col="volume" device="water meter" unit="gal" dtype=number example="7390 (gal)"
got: 51017.6 (gal)
